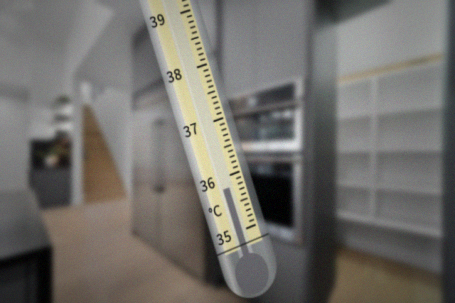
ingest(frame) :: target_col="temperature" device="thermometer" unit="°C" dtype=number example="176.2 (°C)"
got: 35.8 (°C)
